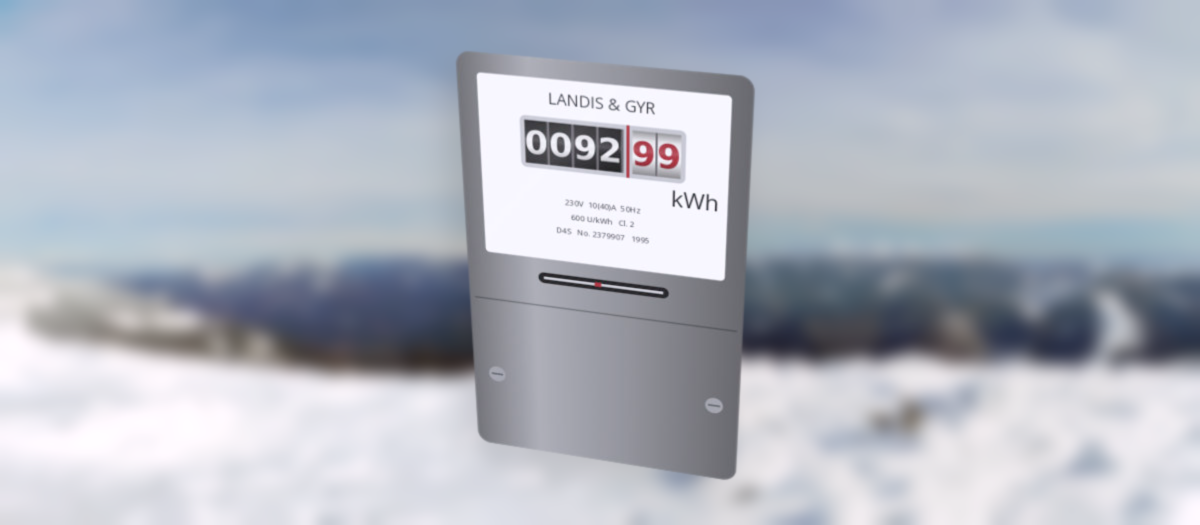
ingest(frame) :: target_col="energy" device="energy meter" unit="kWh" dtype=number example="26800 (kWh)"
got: 92.99 (kWh)
